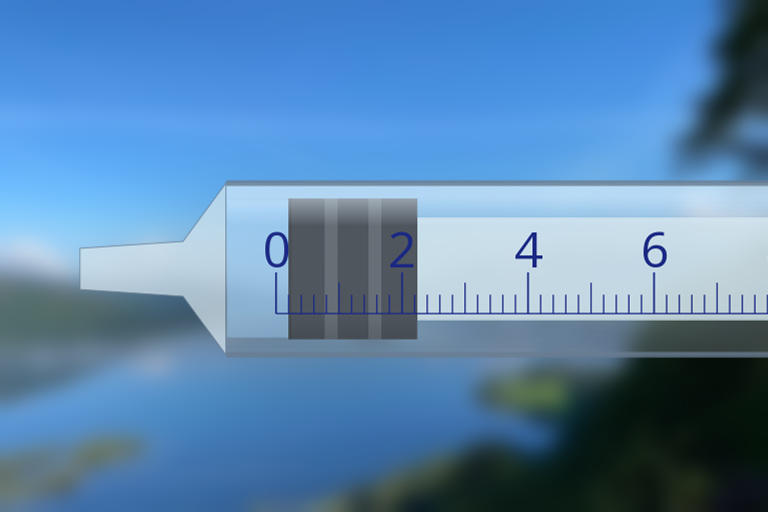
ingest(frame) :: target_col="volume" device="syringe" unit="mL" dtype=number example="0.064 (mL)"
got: 0.2 (mL)
